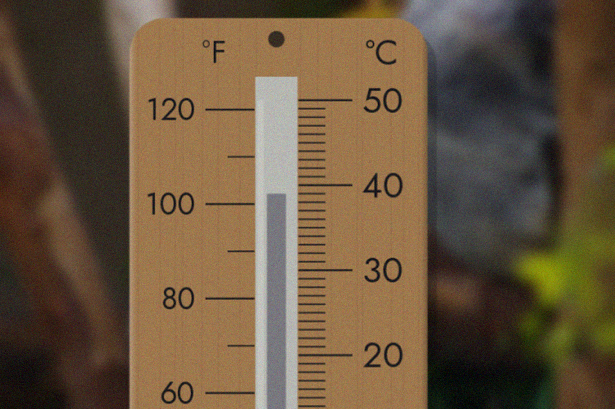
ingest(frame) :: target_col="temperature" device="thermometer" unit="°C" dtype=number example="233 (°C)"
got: 39 (°C)
